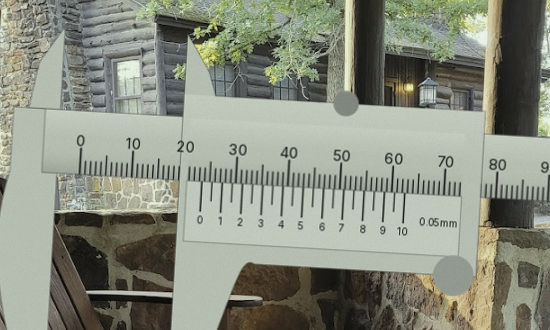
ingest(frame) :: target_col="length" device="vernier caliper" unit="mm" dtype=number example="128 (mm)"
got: 23.5 (mm)
